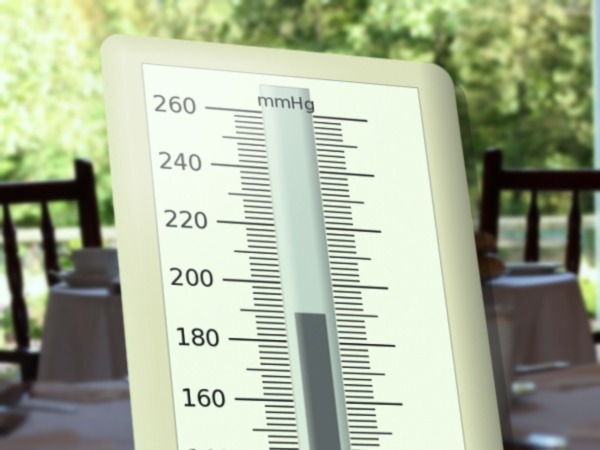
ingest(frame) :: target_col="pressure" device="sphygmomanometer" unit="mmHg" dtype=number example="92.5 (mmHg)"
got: 190 (mmHg)
